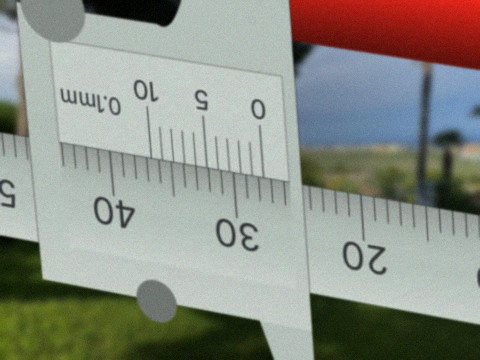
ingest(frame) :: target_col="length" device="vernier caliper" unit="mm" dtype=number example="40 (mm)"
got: 27.6 (mm)
